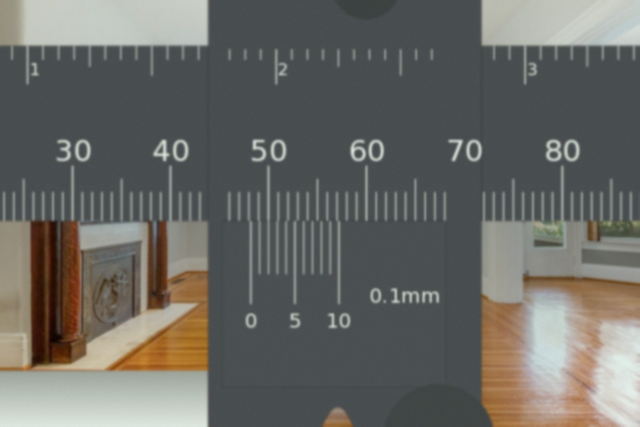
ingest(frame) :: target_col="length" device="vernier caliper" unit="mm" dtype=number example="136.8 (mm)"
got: 48.2 (mm)
